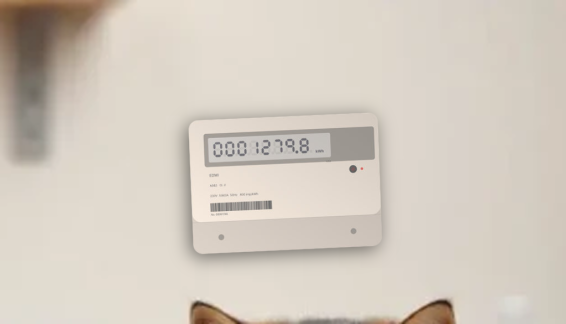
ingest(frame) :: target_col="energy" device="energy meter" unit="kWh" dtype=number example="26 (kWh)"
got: 1279.8 (kWh)
